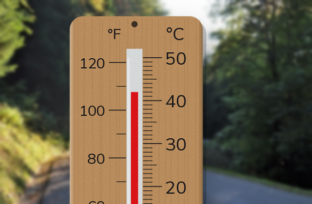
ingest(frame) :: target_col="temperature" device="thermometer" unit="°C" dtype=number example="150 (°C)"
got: 42 (°C)
